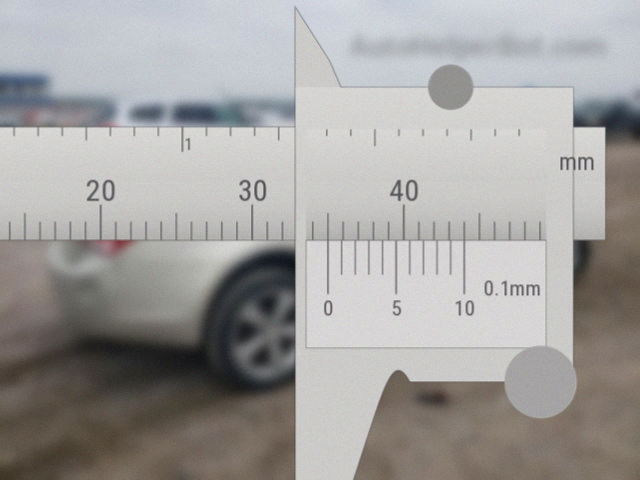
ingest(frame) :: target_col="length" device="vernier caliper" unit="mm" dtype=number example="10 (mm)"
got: 35.0 (mm)
